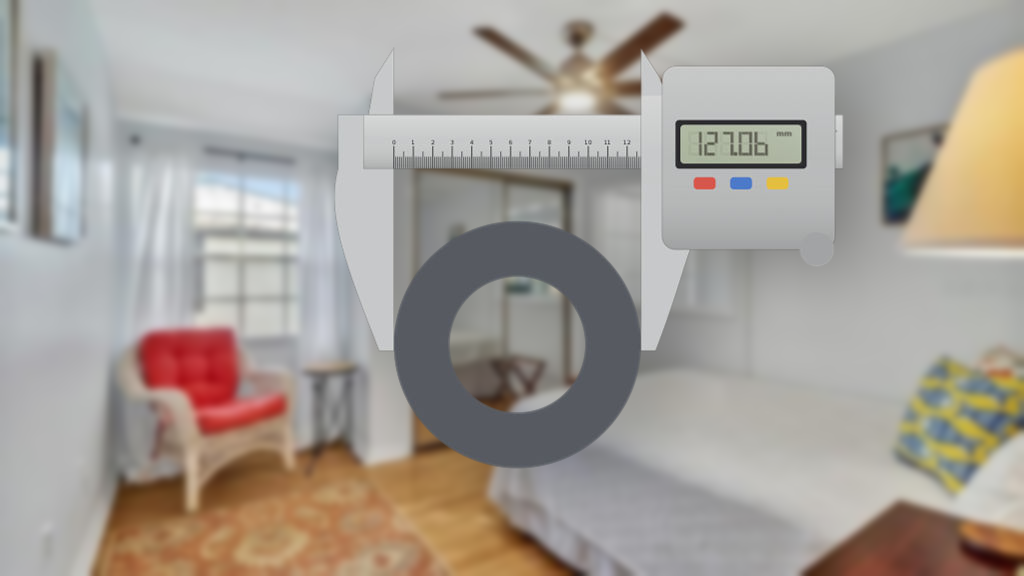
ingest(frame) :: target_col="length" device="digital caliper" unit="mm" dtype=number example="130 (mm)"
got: 127.06 (mm)
